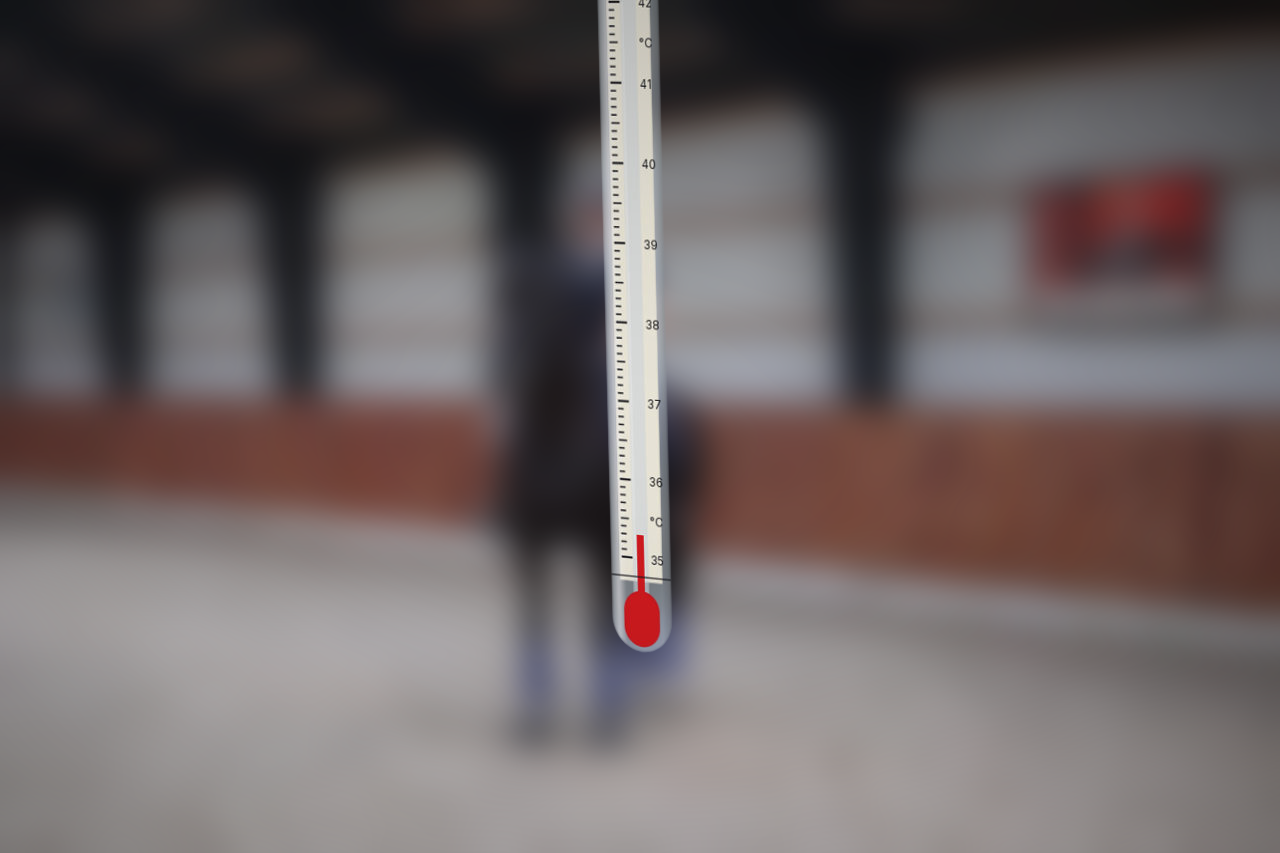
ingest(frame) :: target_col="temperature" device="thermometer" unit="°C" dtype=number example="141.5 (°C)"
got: 35.3 (°C)
